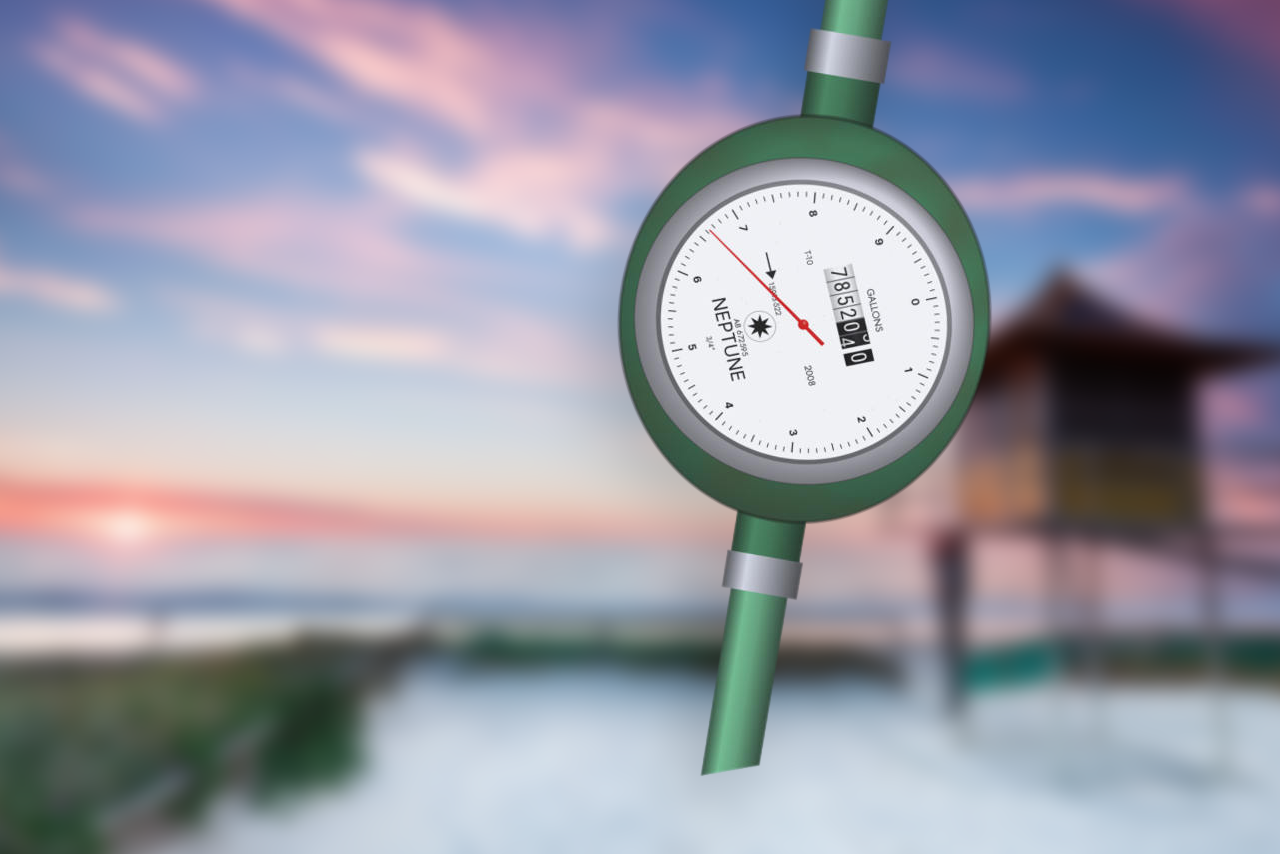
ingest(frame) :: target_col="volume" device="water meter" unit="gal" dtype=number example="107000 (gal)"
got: 7852036.6 (gal)
